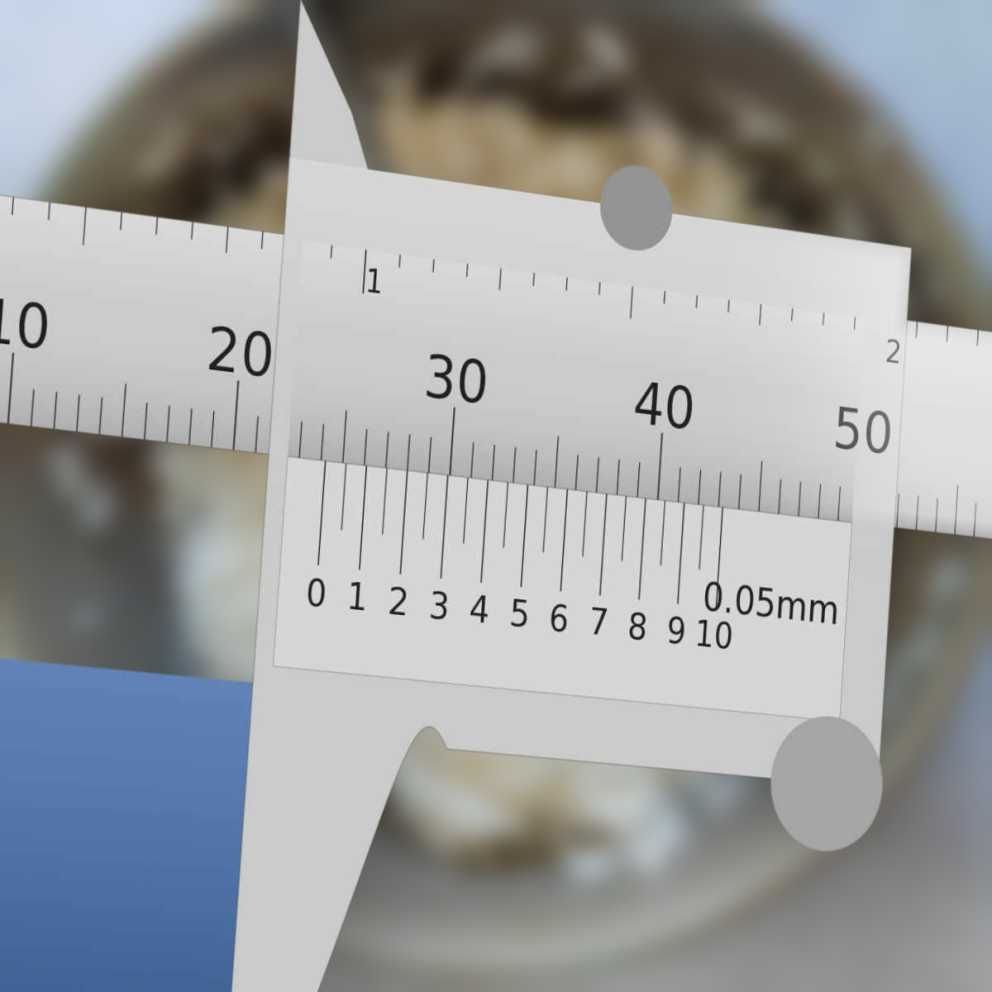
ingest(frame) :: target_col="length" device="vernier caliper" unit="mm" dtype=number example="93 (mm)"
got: 24.2 (mm)
